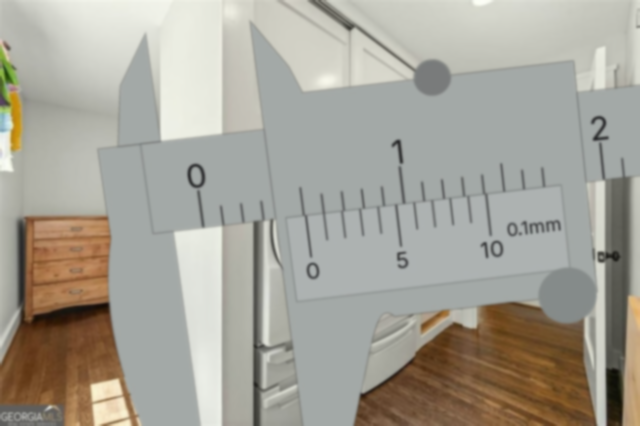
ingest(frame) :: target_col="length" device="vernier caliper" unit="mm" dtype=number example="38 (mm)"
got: 5.1 (mm)
